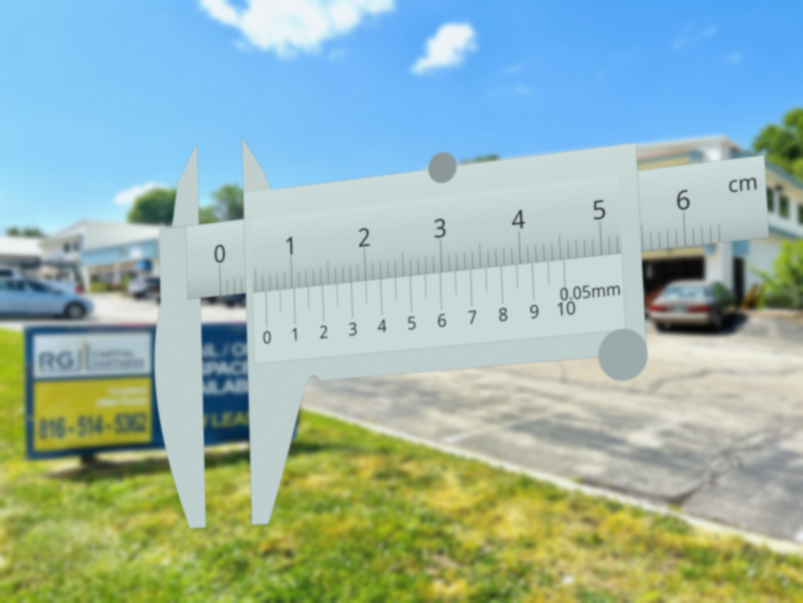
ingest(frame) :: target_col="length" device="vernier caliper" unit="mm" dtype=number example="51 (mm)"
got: 6.4 (mm)
